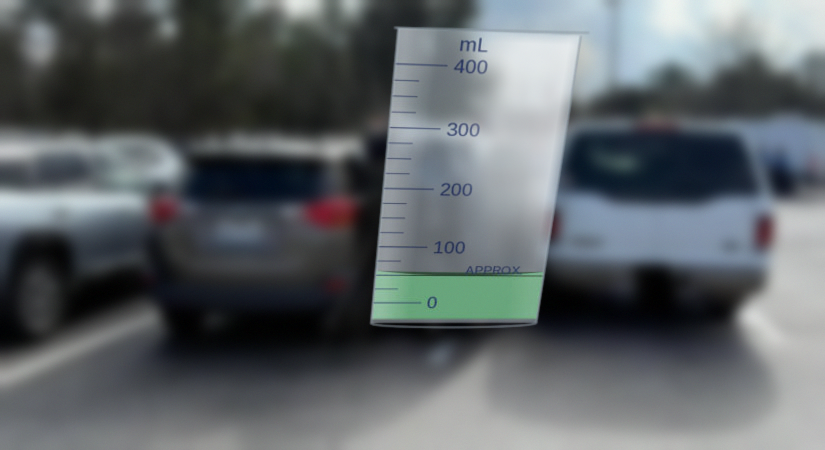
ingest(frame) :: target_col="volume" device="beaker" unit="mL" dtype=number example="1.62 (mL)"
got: 50 (mL)
